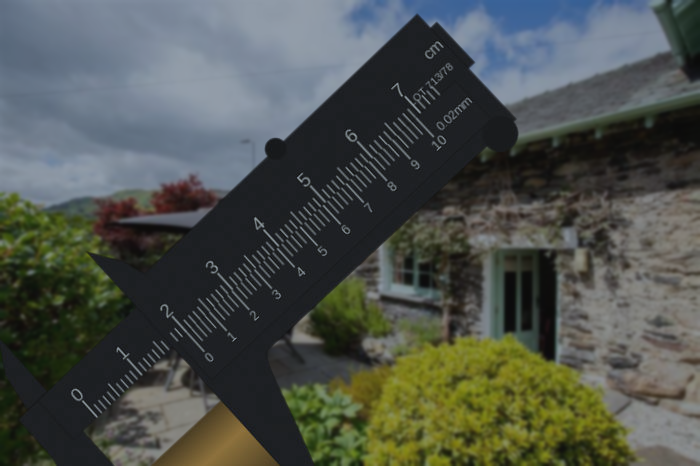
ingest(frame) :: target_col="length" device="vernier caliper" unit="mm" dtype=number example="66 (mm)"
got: 20.0 (mm)
